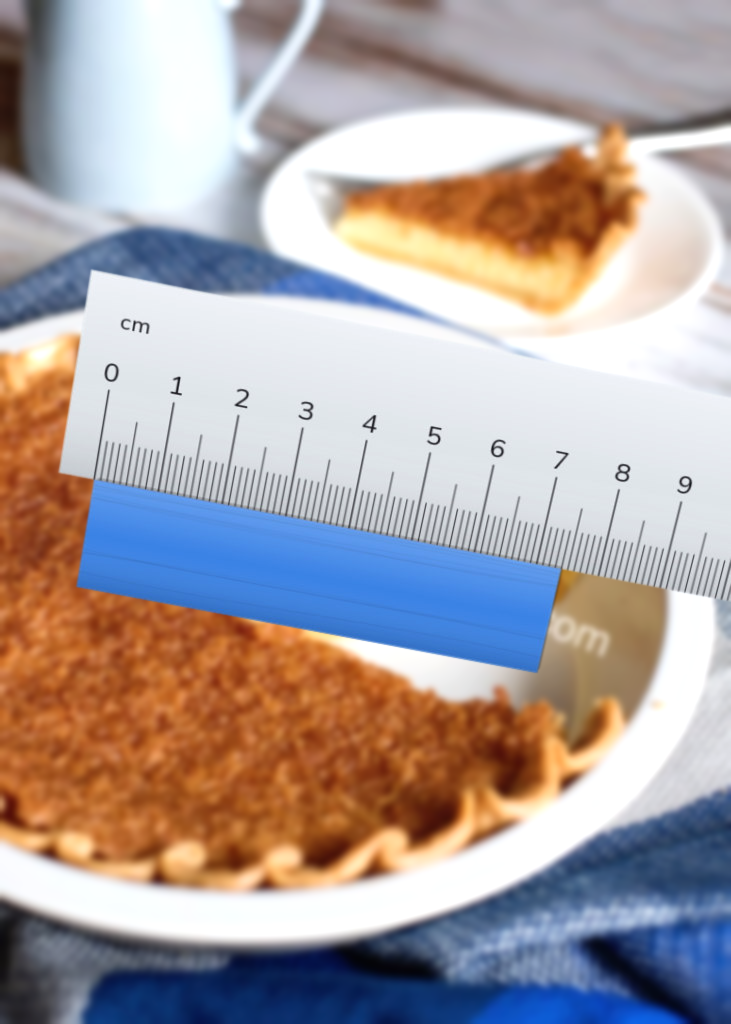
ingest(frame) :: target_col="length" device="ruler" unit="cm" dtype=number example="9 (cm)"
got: 7.4 (cm)
